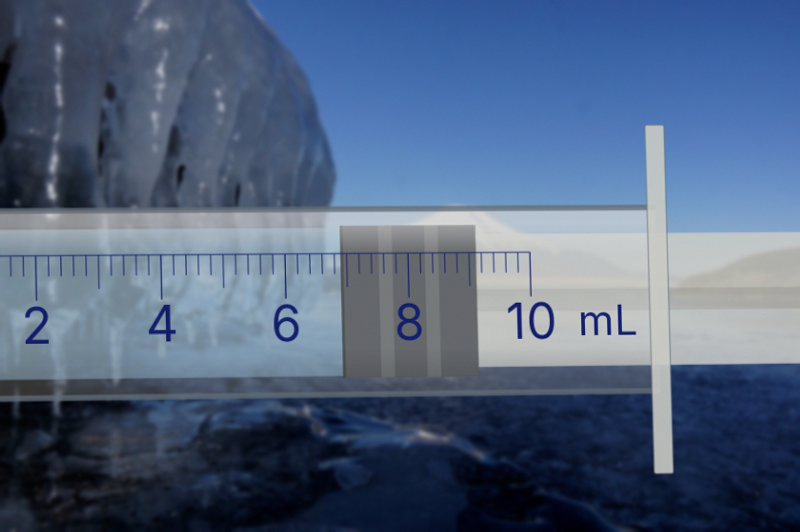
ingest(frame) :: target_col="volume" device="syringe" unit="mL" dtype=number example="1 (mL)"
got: 6.9 (mL)
